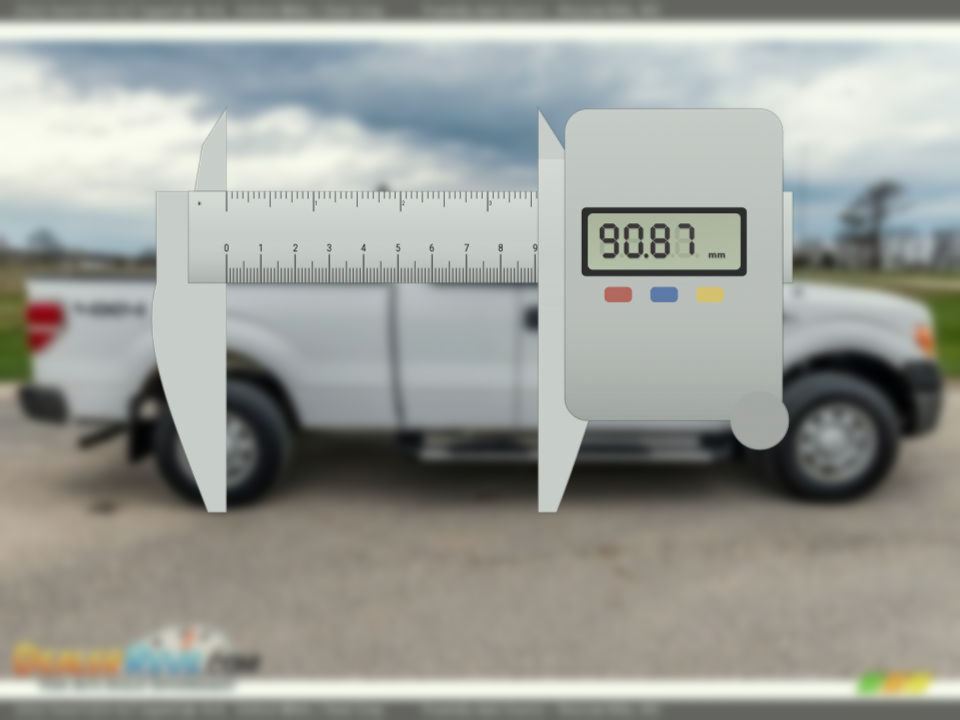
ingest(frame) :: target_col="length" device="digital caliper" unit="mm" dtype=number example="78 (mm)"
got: 90.87 (mm)
